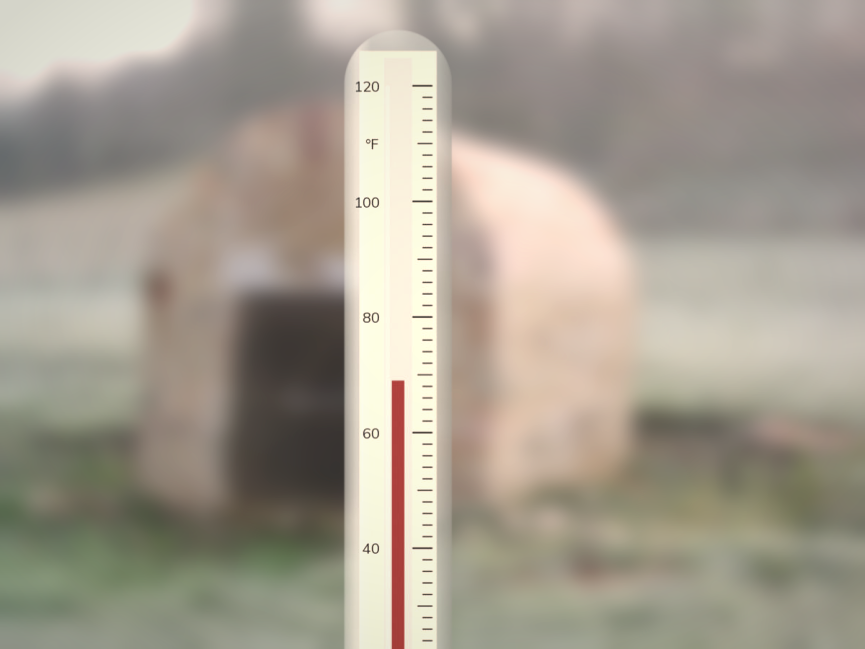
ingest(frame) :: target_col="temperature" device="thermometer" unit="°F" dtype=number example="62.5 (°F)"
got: 69 (°F)
